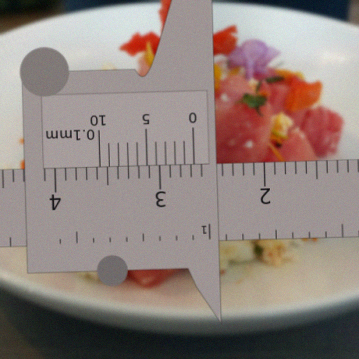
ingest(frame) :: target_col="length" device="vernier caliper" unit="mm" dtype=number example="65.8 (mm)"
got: 26.7 (mm)
